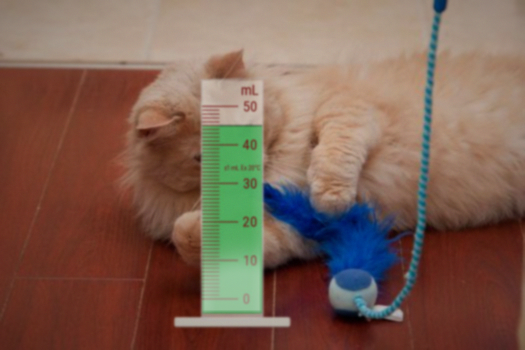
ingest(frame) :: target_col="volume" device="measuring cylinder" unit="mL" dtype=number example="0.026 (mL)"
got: 45 (mL)
